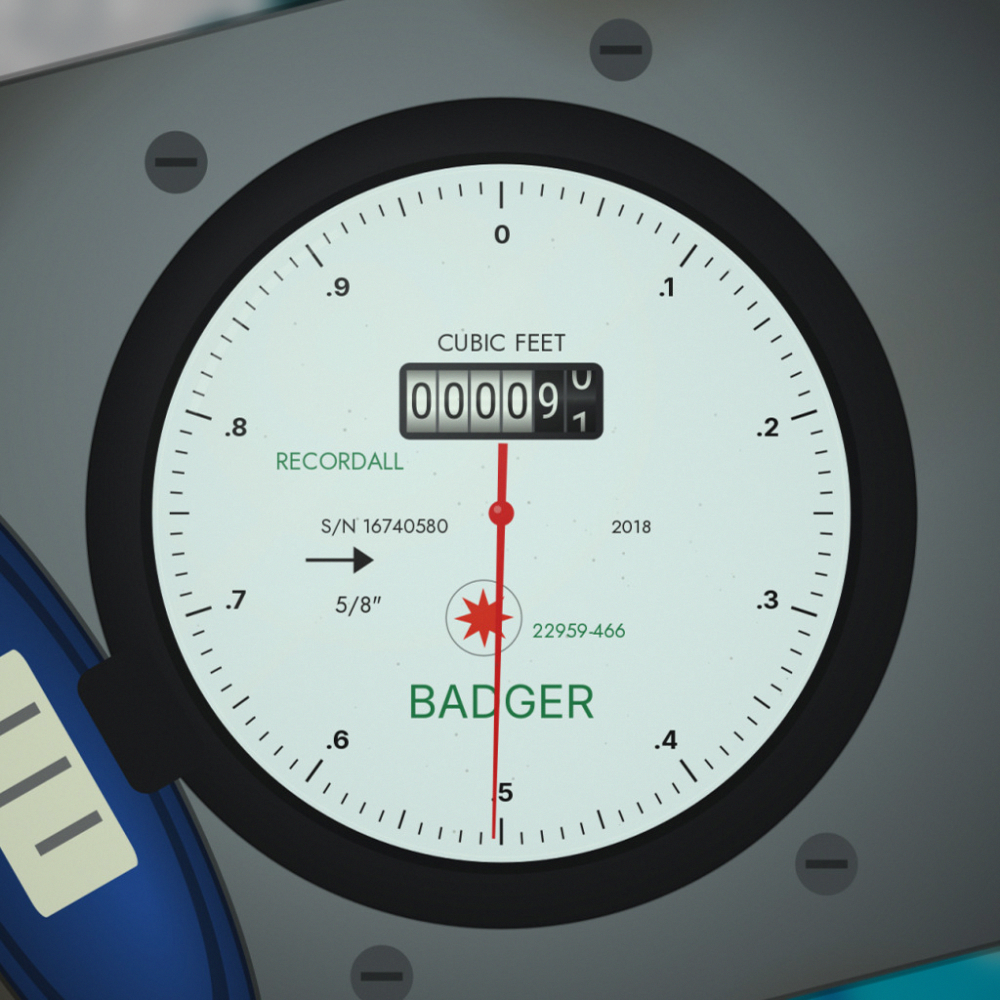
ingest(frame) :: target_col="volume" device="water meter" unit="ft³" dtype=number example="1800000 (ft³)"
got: 90.50 (ft³)
